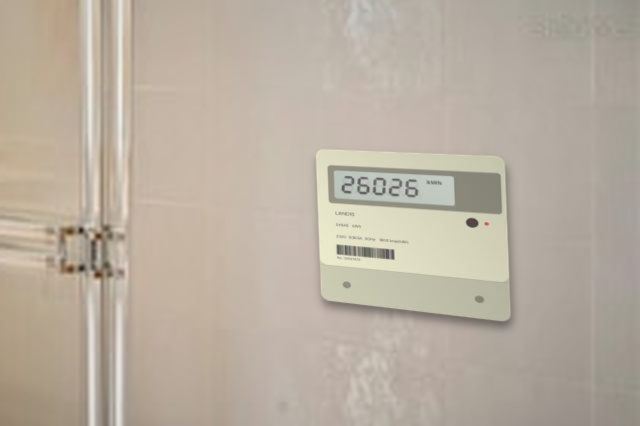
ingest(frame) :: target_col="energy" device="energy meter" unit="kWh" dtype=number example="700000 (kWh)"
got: 26026 (kWh)
